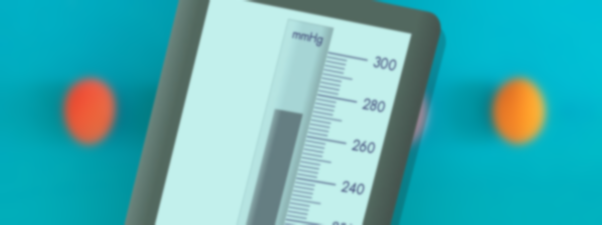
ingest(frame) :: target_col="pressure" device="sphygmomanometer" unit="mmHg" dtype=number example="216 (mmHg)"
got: 270 (mmHg)
